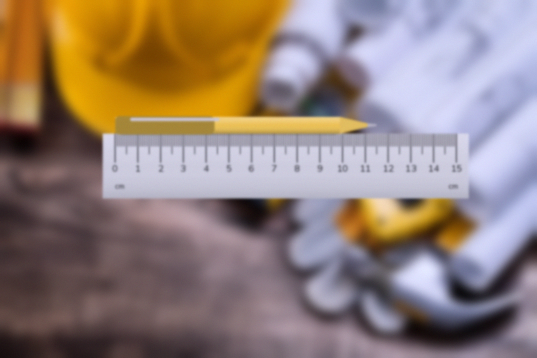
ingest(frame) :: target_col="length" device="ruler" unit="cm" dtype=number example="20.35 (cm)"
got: 11.5 (cm)
